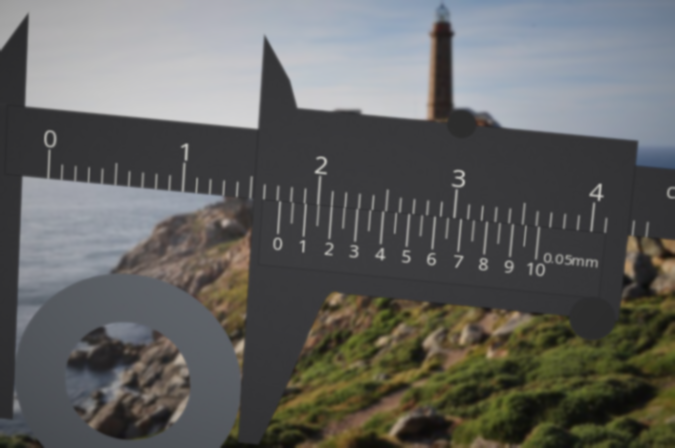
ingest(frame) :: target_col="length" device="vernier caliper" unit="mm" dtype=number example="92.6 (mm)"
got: 17.2 (mm)
